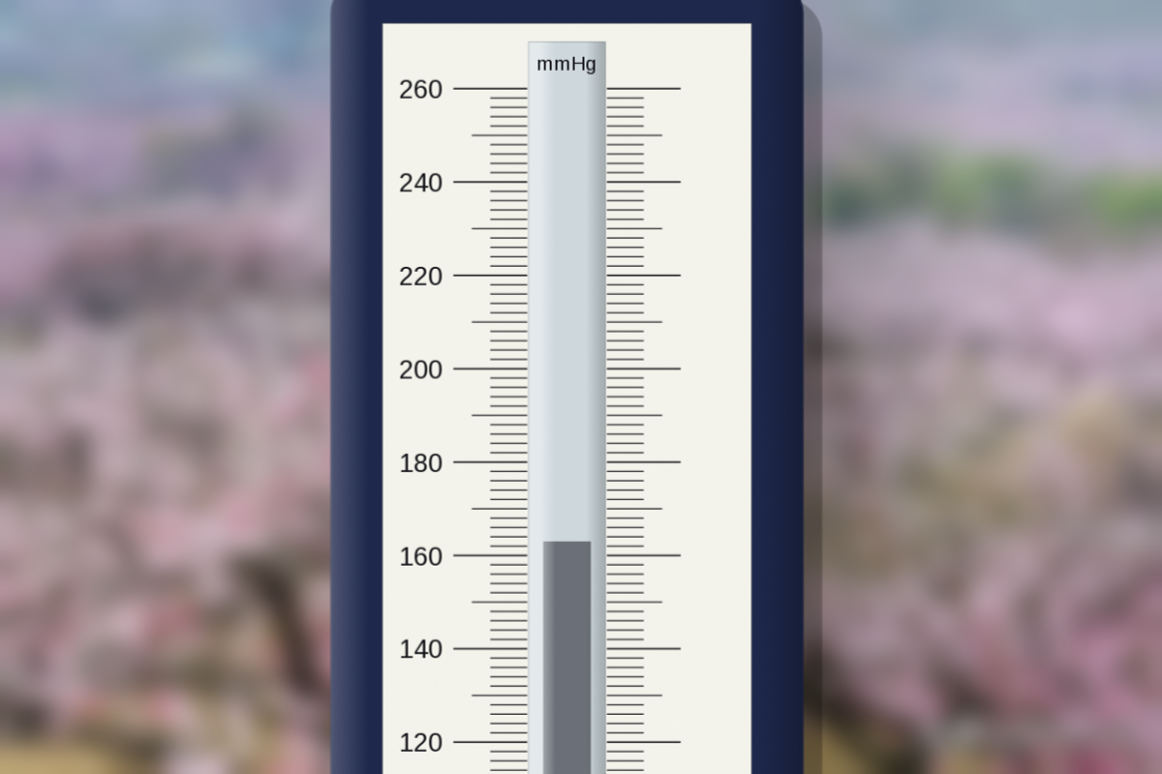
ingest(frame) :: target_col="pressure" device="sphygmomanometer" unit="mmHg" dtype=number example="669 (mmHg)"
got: 163 (mmHg)
